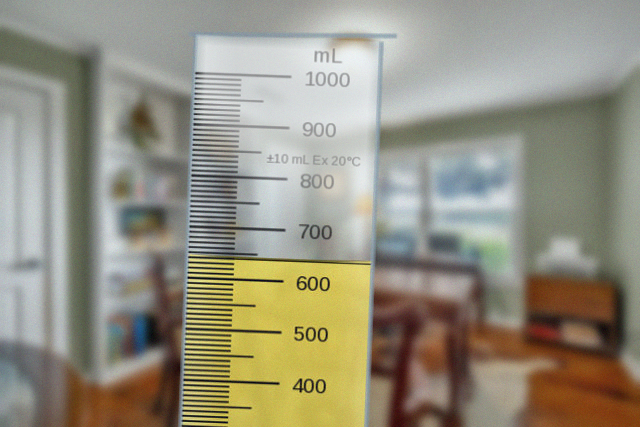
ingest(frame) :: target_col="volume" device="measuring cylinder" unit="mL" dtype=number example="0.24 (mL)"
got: 640 (mL)
